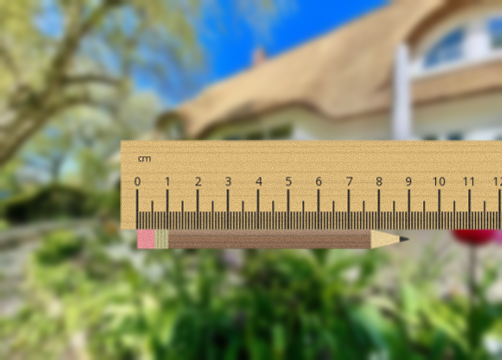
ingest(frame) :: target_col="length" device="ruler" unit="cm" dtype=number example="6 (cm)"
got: 9 (cm)
